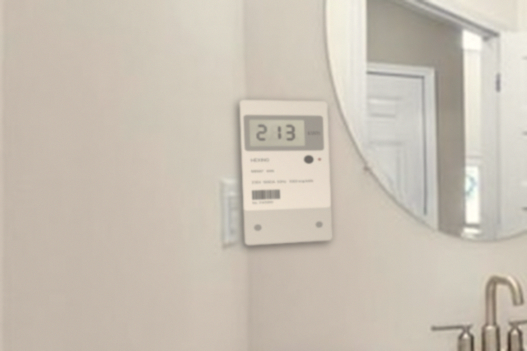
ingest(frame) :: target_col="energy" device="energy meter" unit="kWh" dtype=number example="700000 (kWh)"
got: 213 (kWh)
